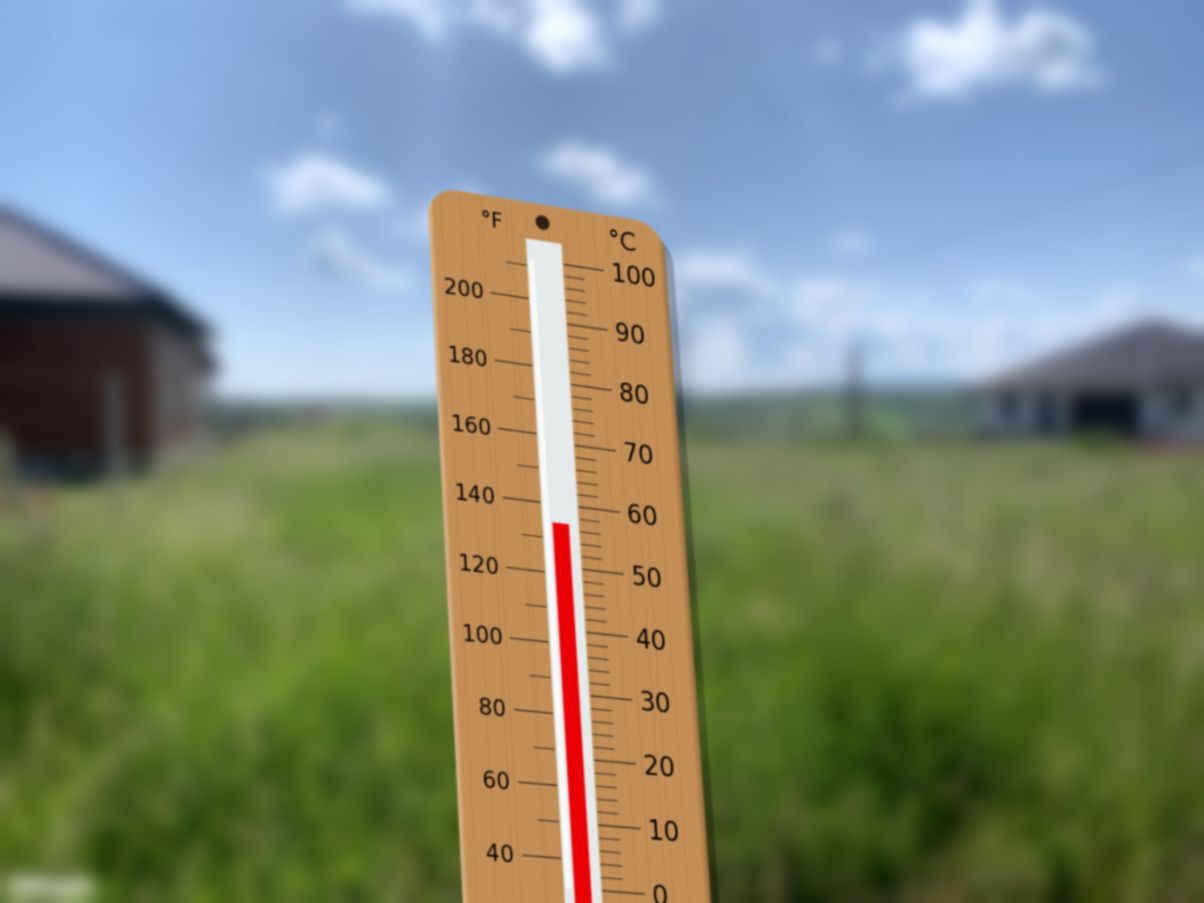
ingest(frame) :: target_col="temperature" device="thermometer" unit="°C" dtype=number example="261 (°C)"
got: 57 (°C)
